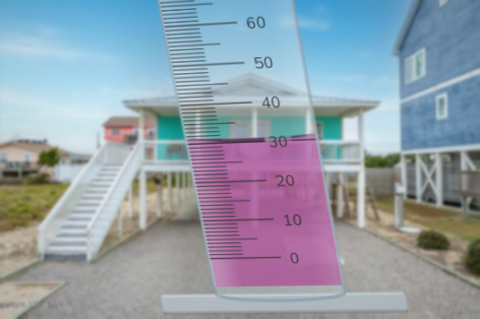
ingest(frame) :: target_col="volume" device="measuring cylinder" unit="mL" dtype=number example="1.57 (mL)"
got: 30 (mL)
